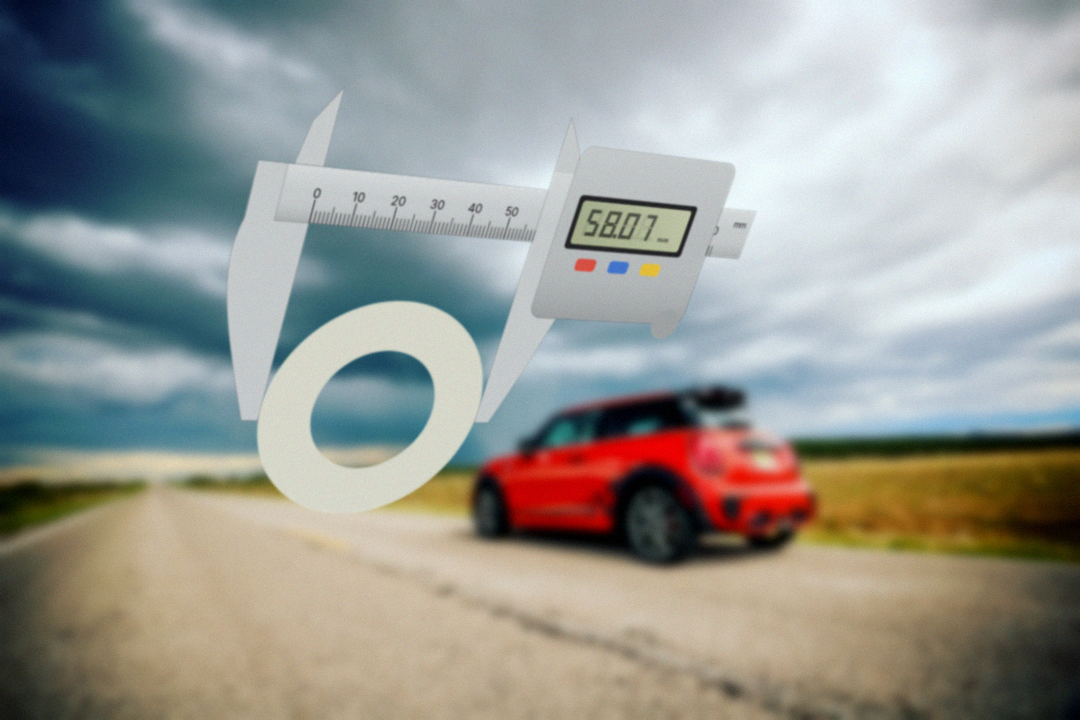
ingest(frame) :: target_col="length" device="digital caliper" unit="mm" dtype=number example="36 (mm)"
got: 58.07 (mm)
